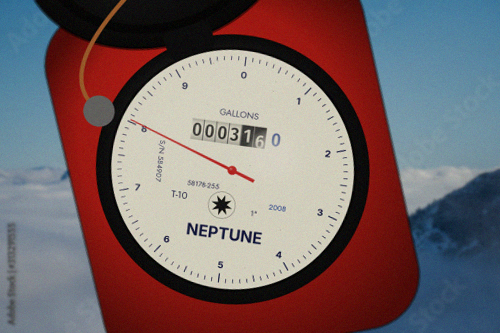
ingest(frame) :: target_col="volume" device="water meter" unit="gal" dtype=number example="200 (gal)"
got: 3158.0 (gal)
